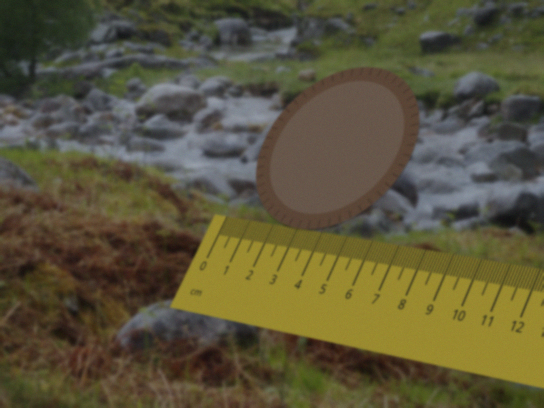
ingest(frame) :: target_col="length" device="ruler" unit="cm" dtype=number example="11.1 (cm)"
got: 6 (cm)
